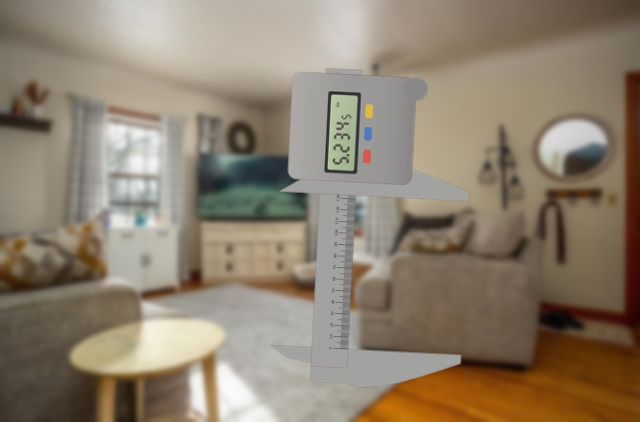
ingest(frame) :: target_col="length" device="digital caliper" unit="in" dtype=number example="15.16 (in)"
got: 5.2345 (in)
